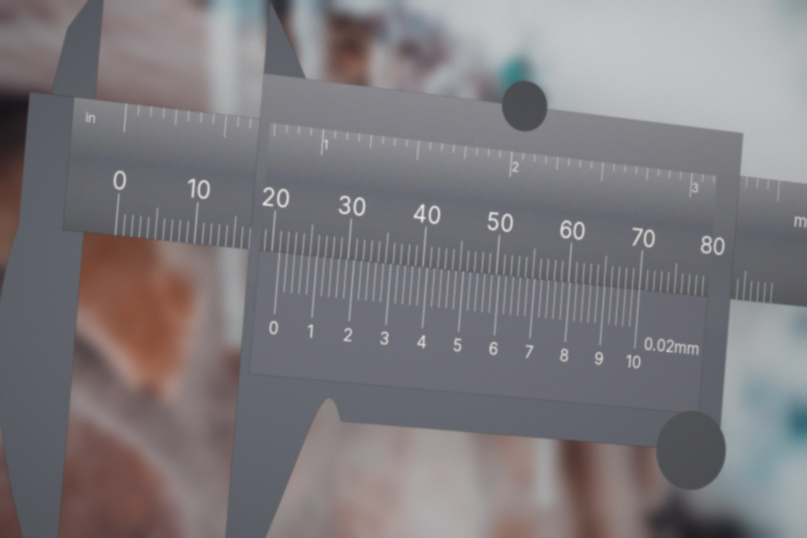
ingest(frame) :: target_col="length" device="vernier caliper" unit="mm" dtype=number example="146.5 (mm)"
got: 21.0 (mm)
